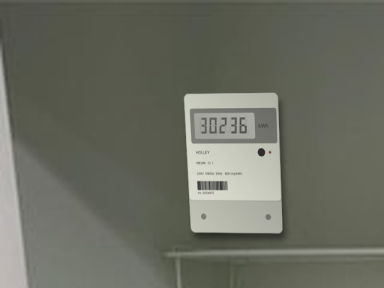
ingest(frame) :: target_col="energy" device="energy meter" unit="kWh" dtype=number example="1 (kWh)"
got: 30236 (kWh)
